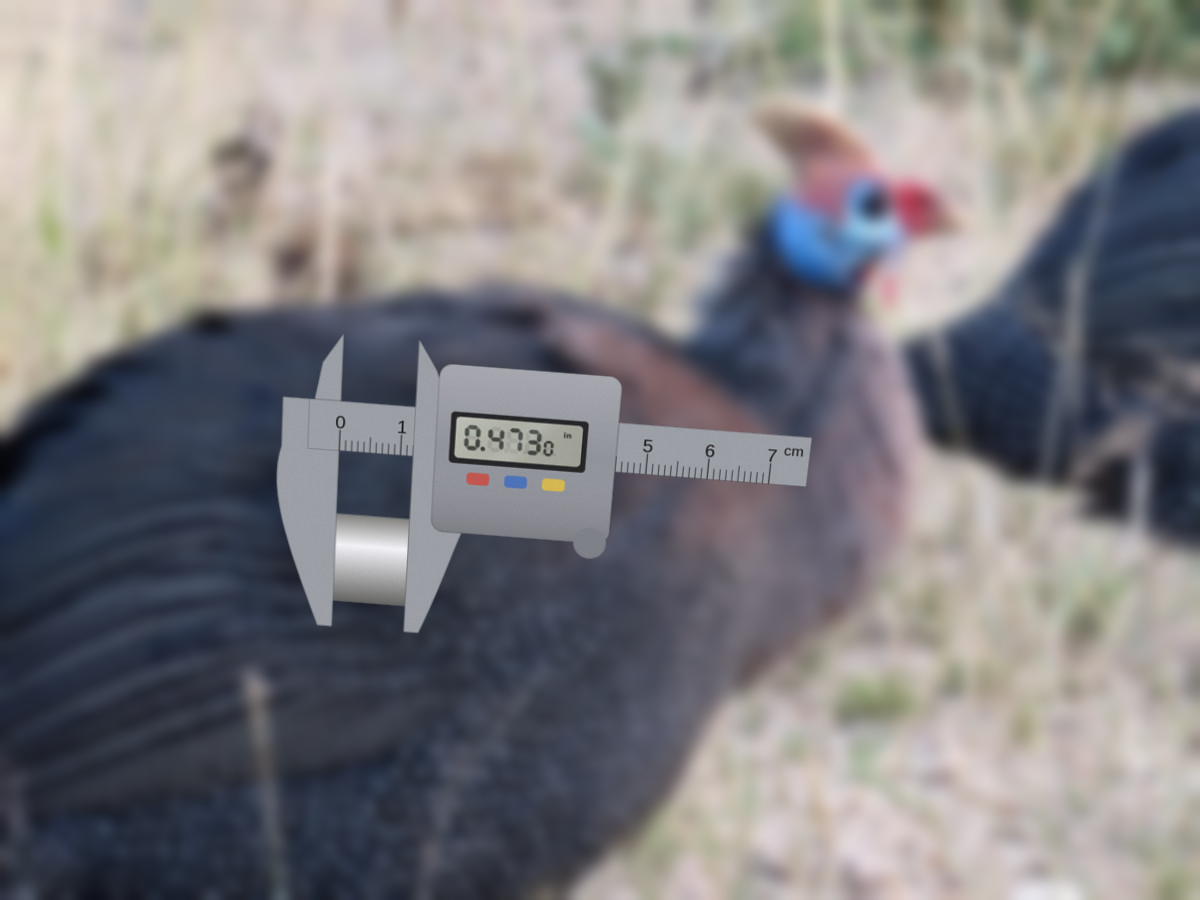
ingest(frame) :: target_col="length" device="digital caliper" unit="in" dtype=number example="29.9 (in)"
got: 0.4730 (in)
